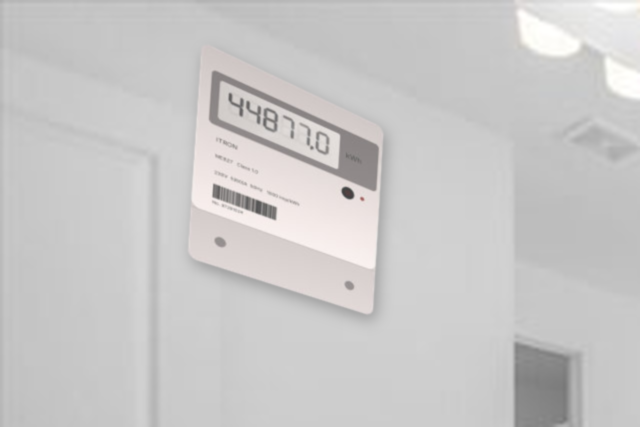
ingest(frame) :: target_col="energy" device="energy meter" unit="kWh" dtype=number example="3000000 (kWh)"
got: 44877.0 (kWh)
